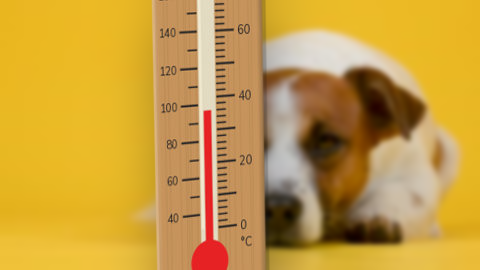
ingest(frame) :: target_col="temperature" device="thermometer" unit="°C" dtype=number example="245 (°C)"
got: 36 (°C)
